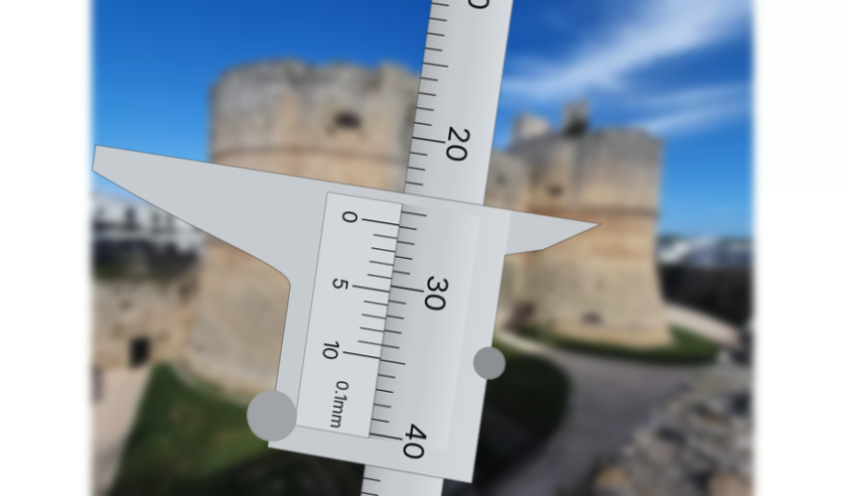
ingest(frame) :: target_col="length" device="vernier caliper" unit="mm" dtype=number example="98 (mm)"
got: 25.9 (mm)
